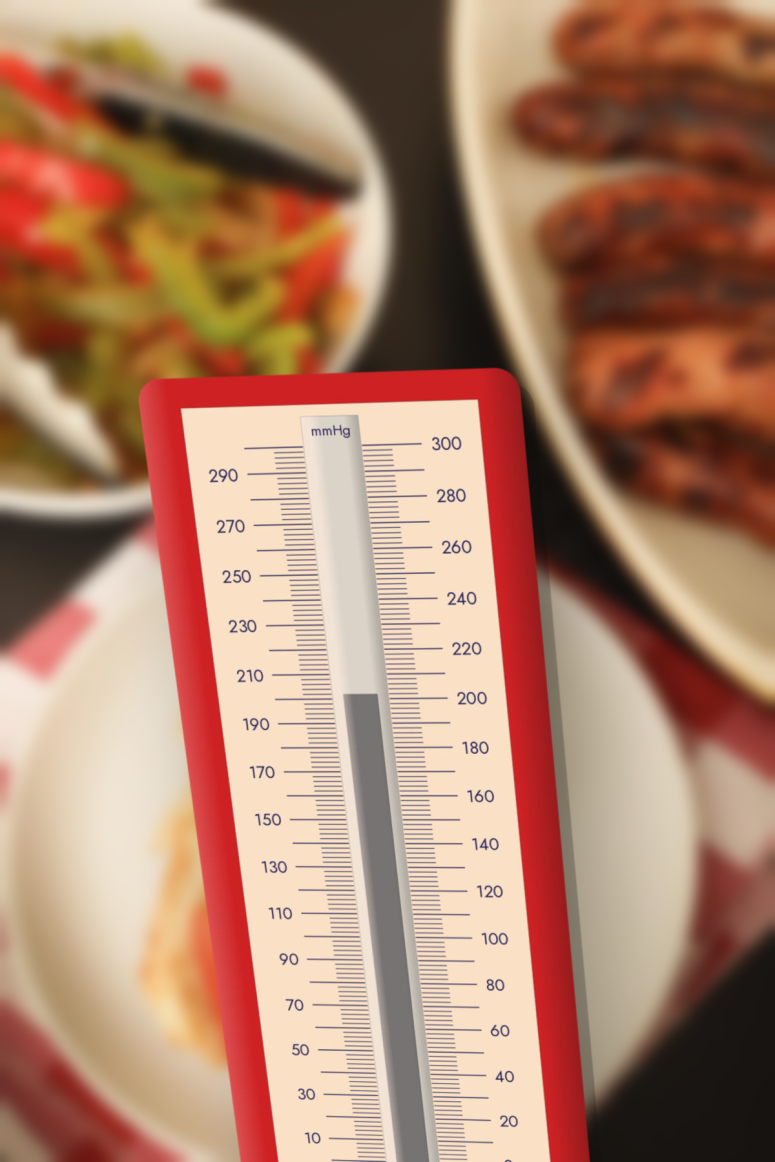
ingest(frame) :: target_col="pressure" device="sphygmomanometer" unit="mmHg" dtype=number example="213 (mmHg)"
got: 202 (mmHg)
